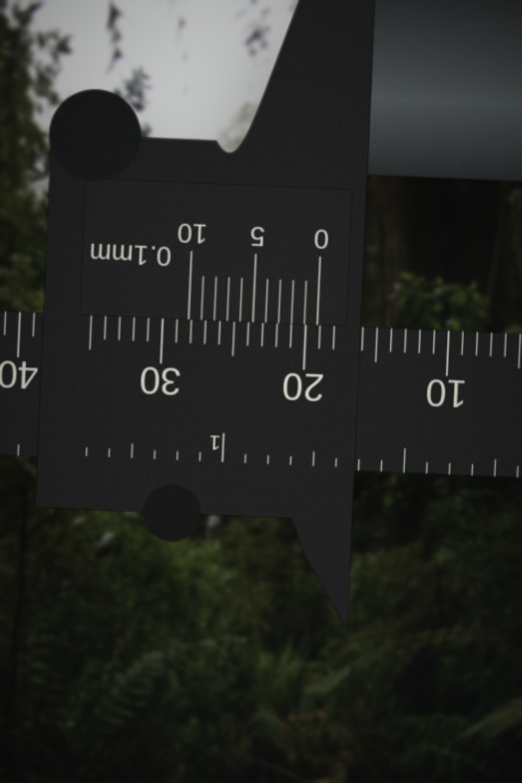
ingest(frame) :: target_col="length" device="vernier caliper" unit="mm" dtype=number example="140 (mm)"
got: 19.2 (mm)
